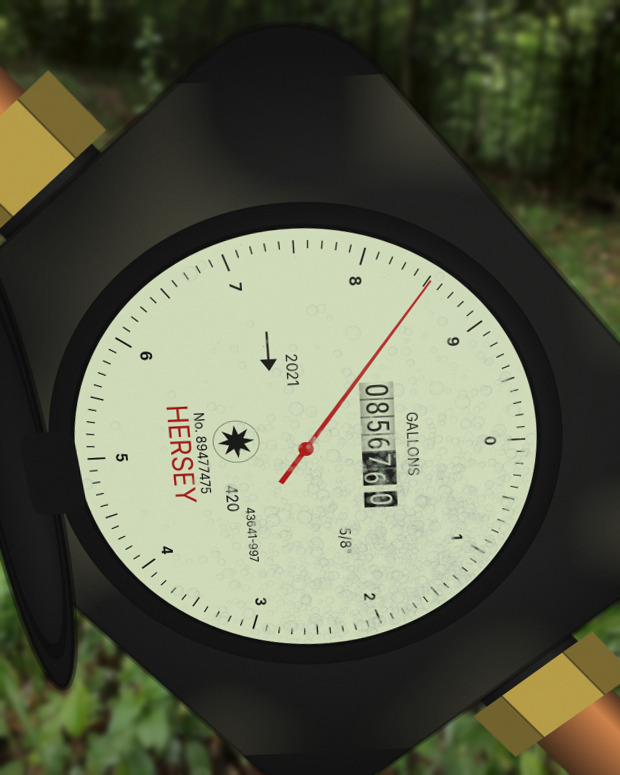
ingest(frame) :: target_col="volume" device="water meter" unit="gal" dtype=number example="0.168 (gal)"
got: 856758.5 (gal)
